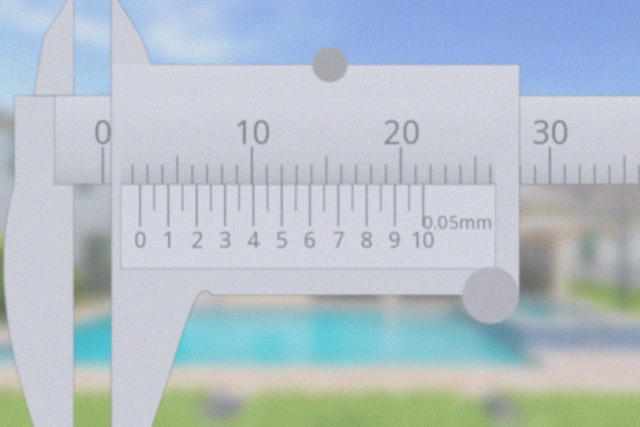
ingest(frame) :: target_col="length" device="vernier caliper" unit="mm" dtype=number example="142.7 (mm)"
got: 2.5 (mm)
